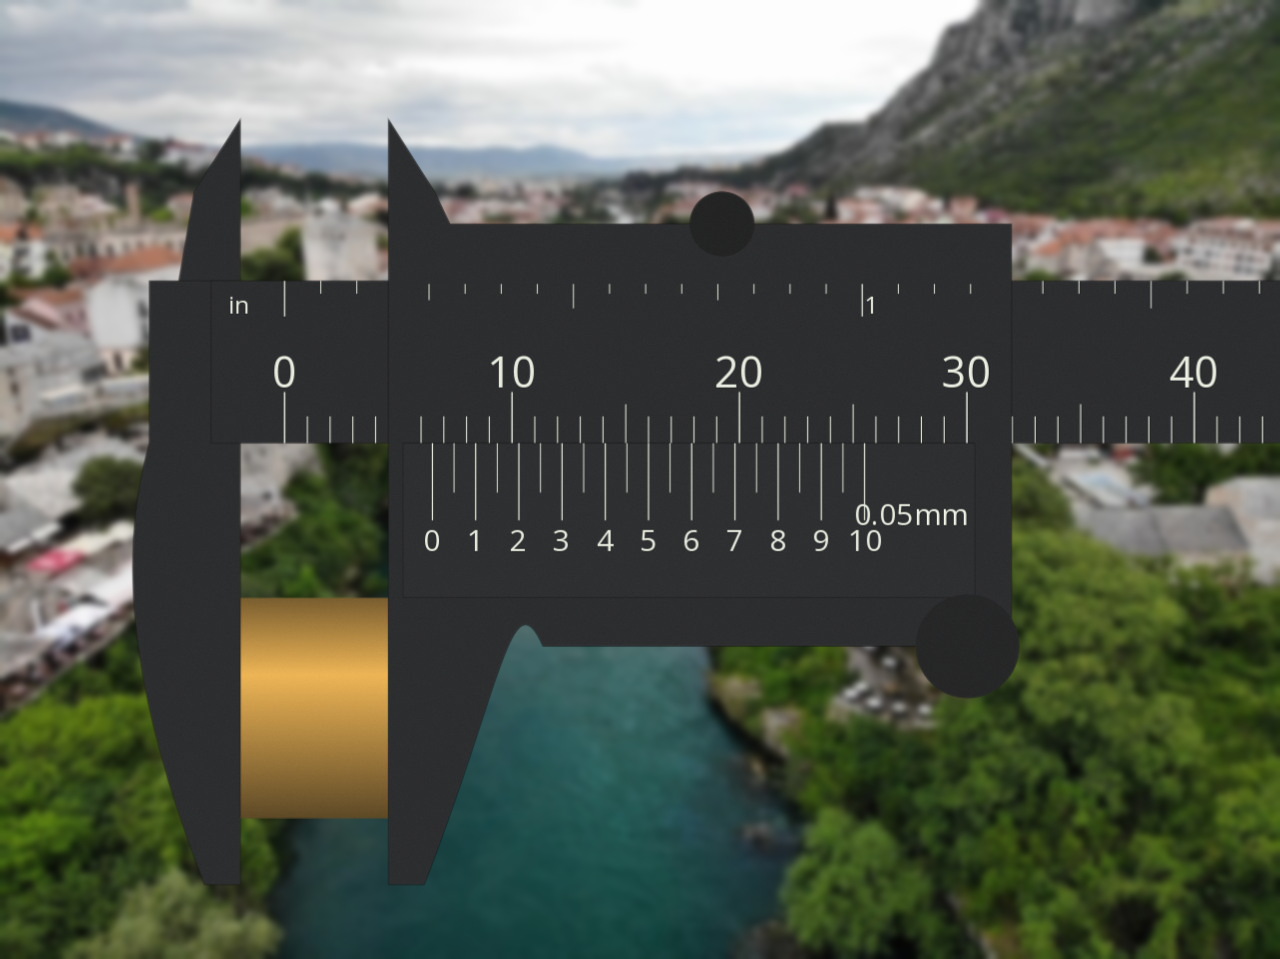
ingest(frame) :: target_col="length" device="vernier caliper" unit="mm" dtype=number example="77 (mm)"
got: 6.5 (mm)
